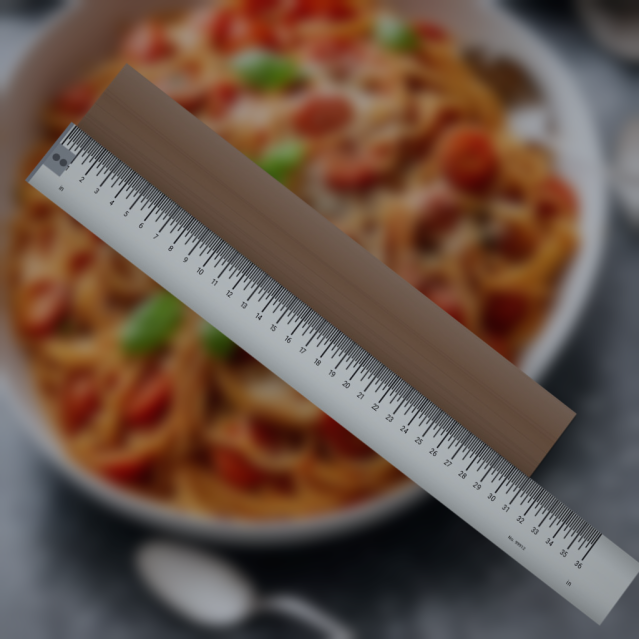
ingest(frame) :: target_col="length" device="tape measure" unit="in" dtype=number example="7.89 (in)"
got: 31 (in)
